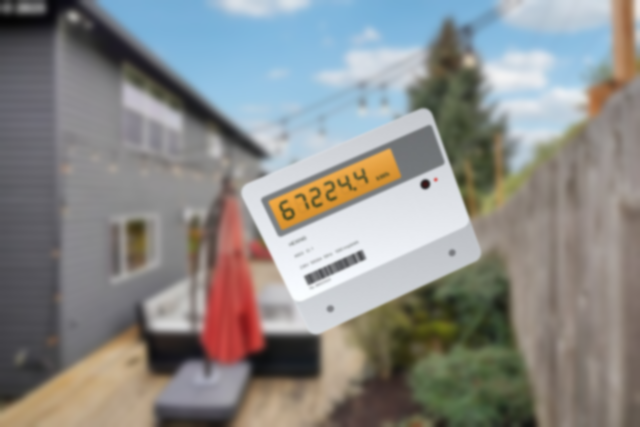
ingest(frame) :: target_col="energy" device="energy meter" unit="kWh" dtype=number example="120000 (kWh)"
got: 67224.4 (kWh)
